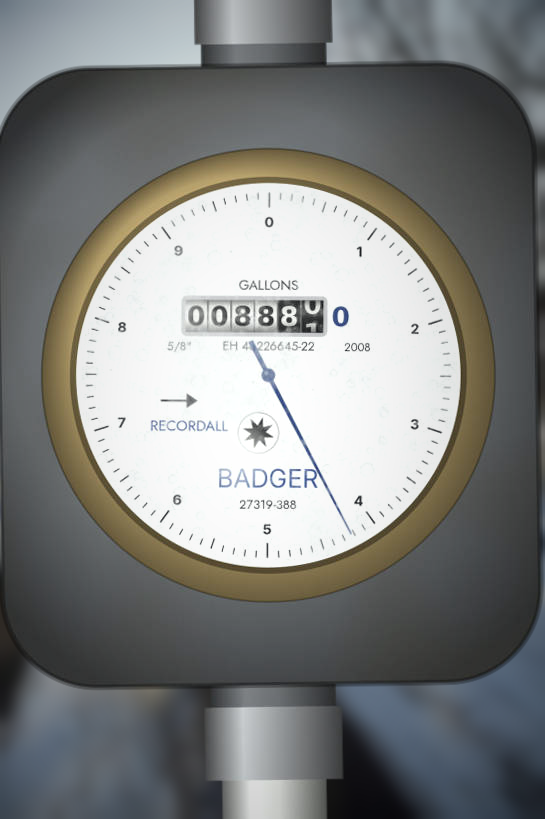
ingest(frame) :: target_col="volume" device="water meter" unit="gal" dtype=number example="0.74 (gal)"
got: 88804.2 (gal)
